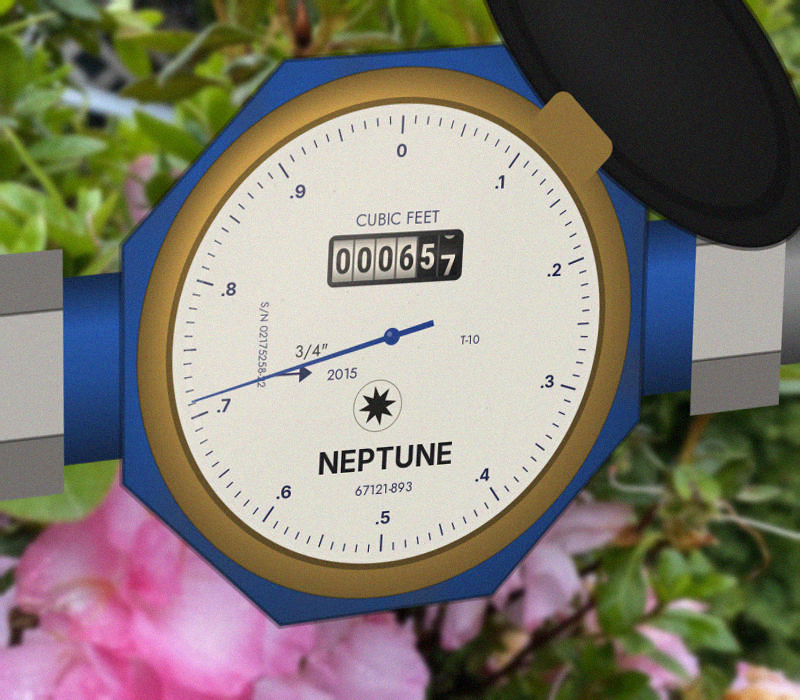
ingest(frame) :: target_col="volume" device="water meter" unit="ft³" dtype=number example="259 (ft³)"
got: 656.71 (ft³)
